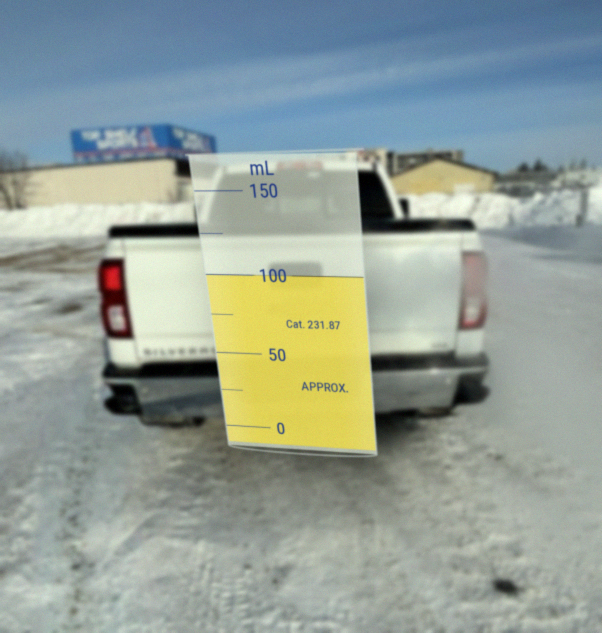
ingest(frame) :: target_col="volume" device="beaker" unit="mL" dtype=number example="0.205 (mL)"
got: 100 (mL)
